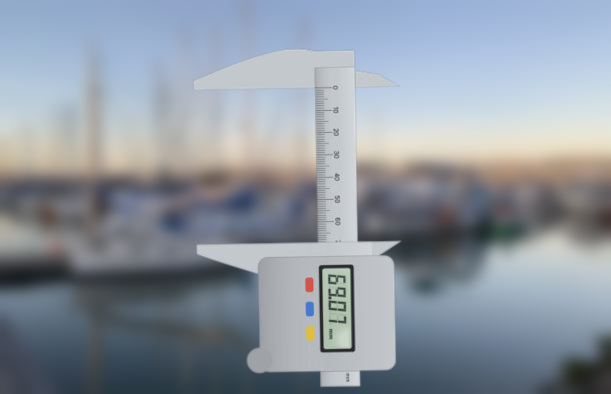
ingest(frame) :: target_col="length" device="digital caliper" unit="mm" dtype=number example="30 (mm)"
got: 69.07 (mm)
